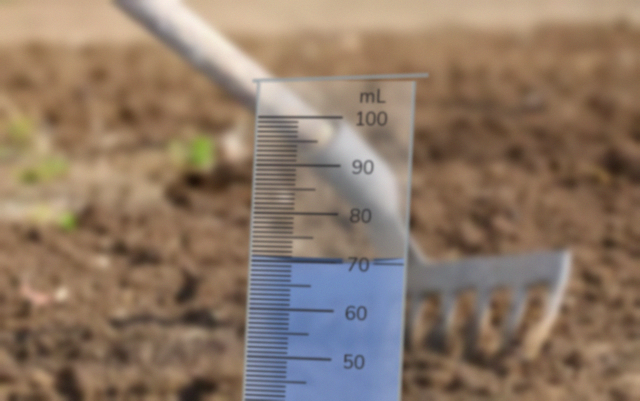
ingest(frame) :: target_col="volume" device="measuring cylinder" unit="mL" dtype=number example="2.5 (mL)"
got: 70 (mL)
